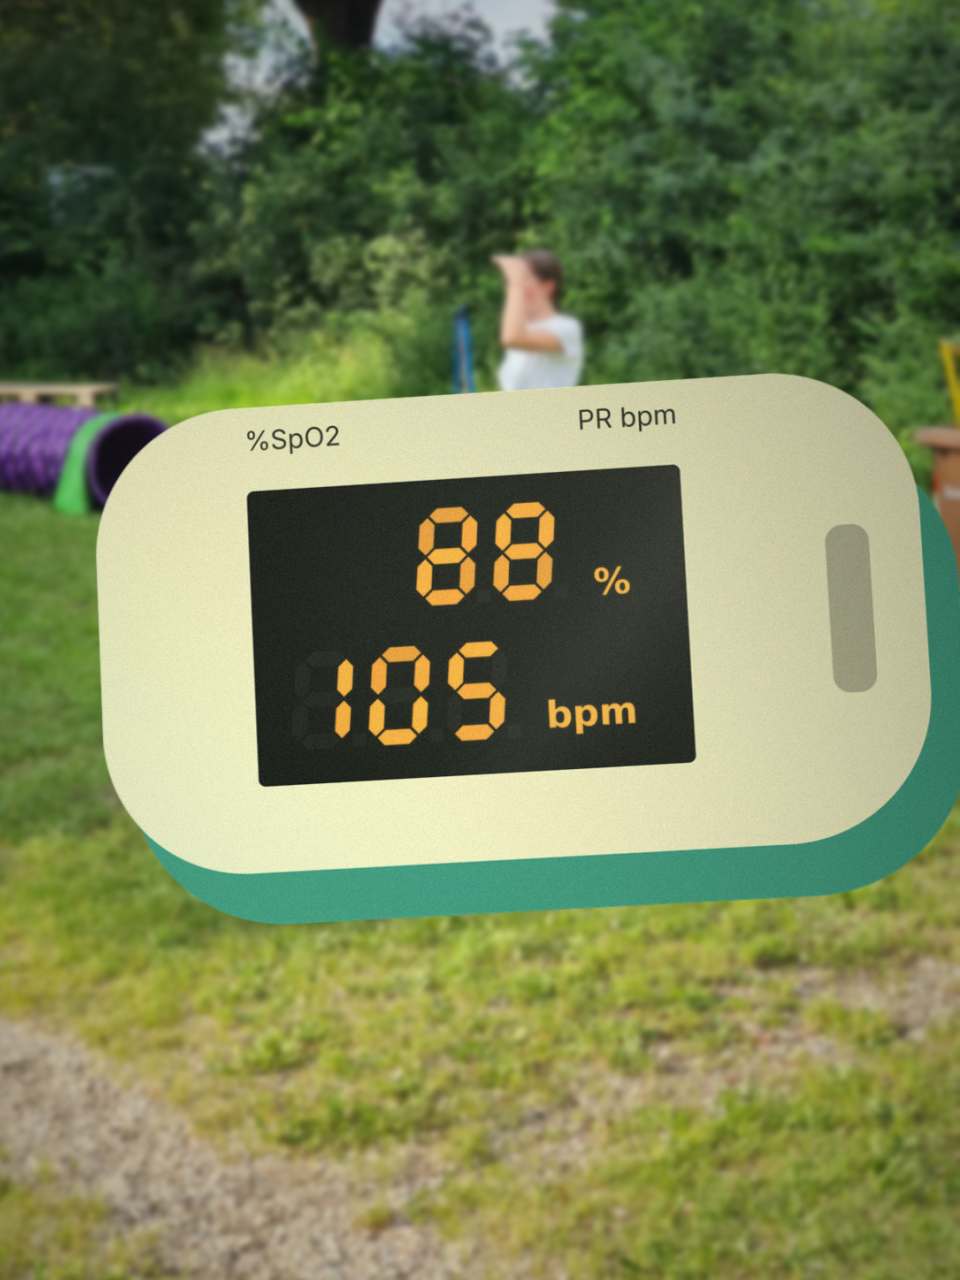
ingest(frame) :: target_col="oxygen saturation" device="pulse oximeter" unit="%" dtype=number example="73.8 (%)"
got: 88 (%)
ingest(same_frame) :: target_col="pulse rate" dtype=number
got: 105 (bpm)
